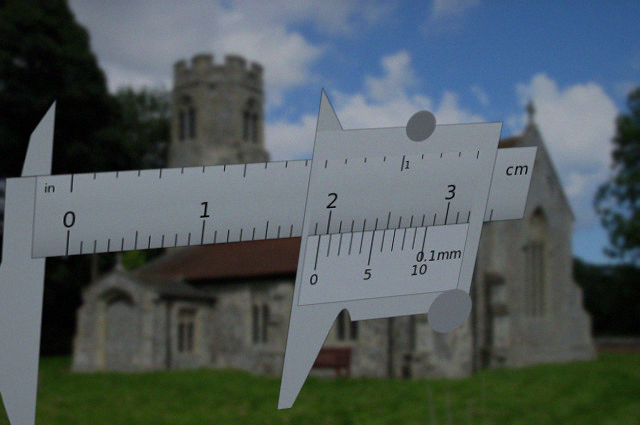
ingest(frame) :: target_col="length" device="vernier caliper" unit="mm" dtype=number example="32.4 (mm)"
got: 19.4 (mm)
